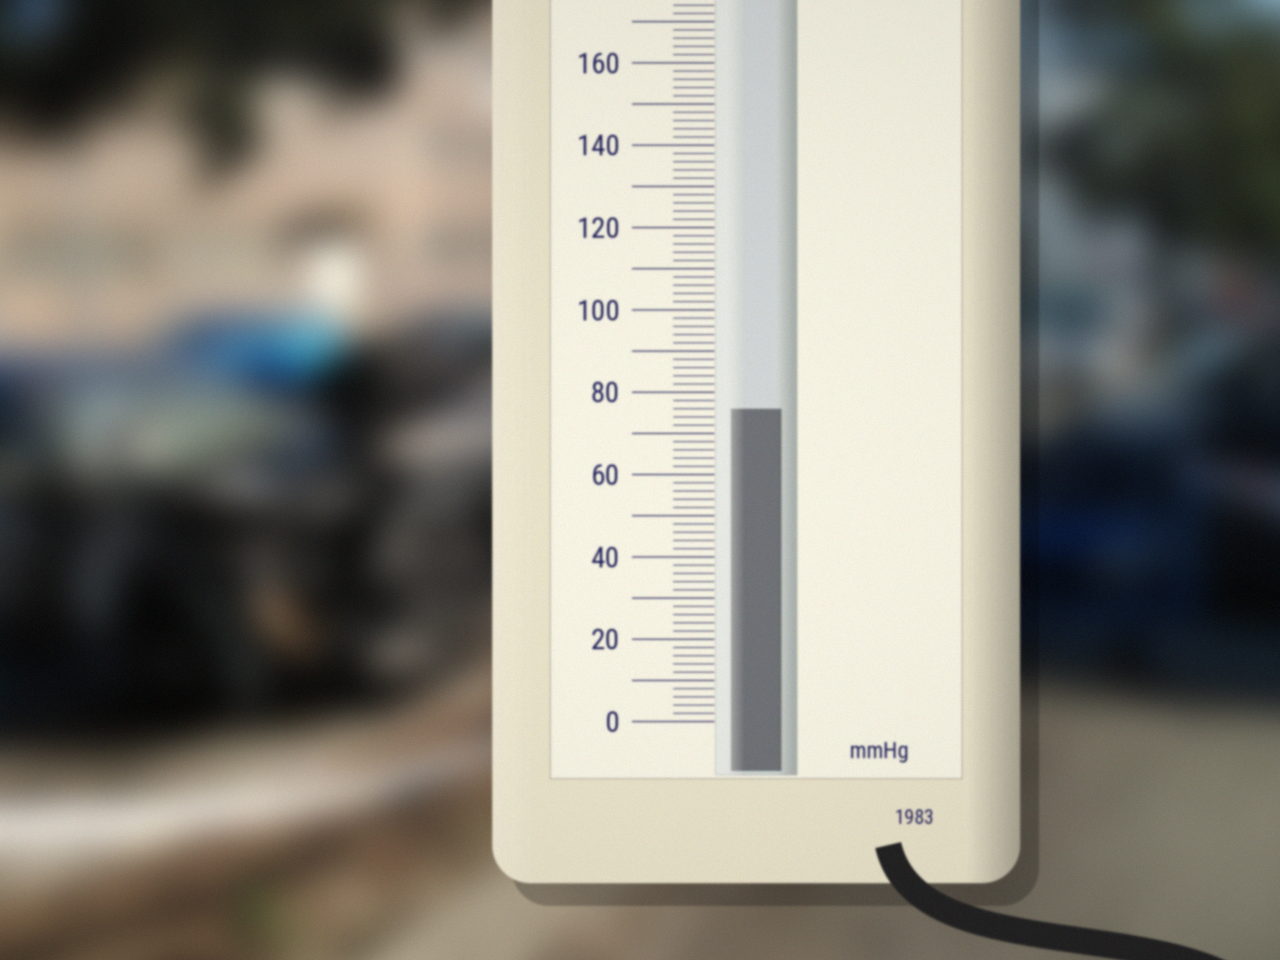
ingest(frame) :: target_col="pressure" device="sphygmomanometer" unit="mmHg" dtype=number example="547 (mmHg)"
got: 76 (mmHg)
